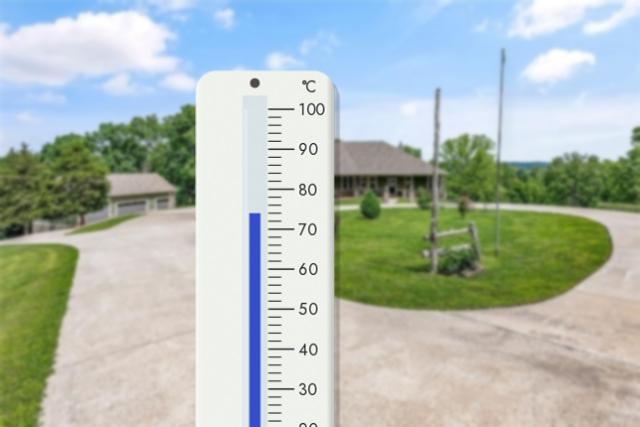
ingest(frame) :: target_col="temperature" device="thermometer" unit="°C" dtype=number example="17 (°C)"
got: 74 (°C)
